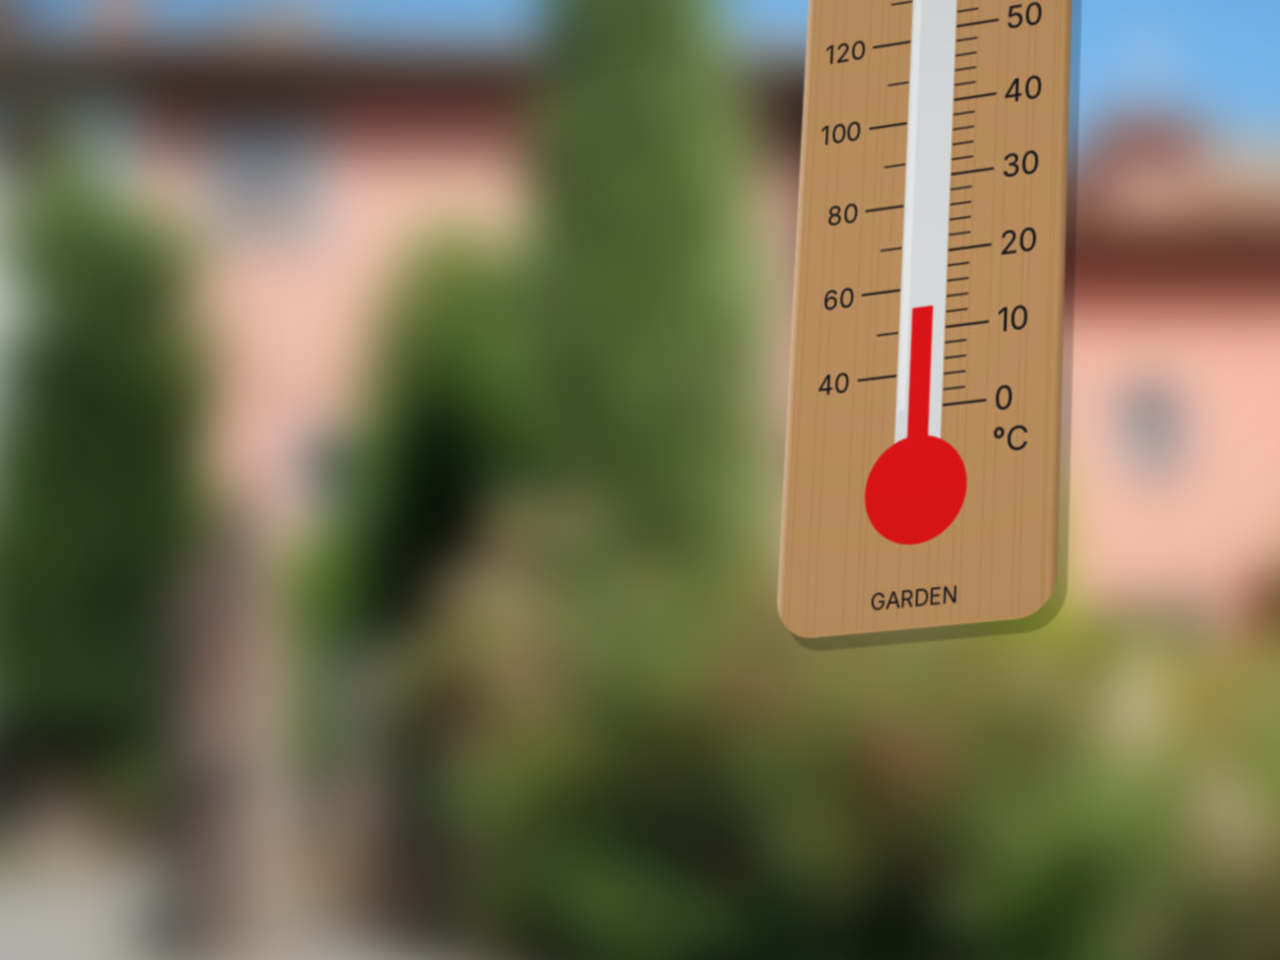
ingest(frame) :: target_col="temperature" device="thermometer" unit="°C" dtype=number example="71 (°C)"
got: 13 (°C)
